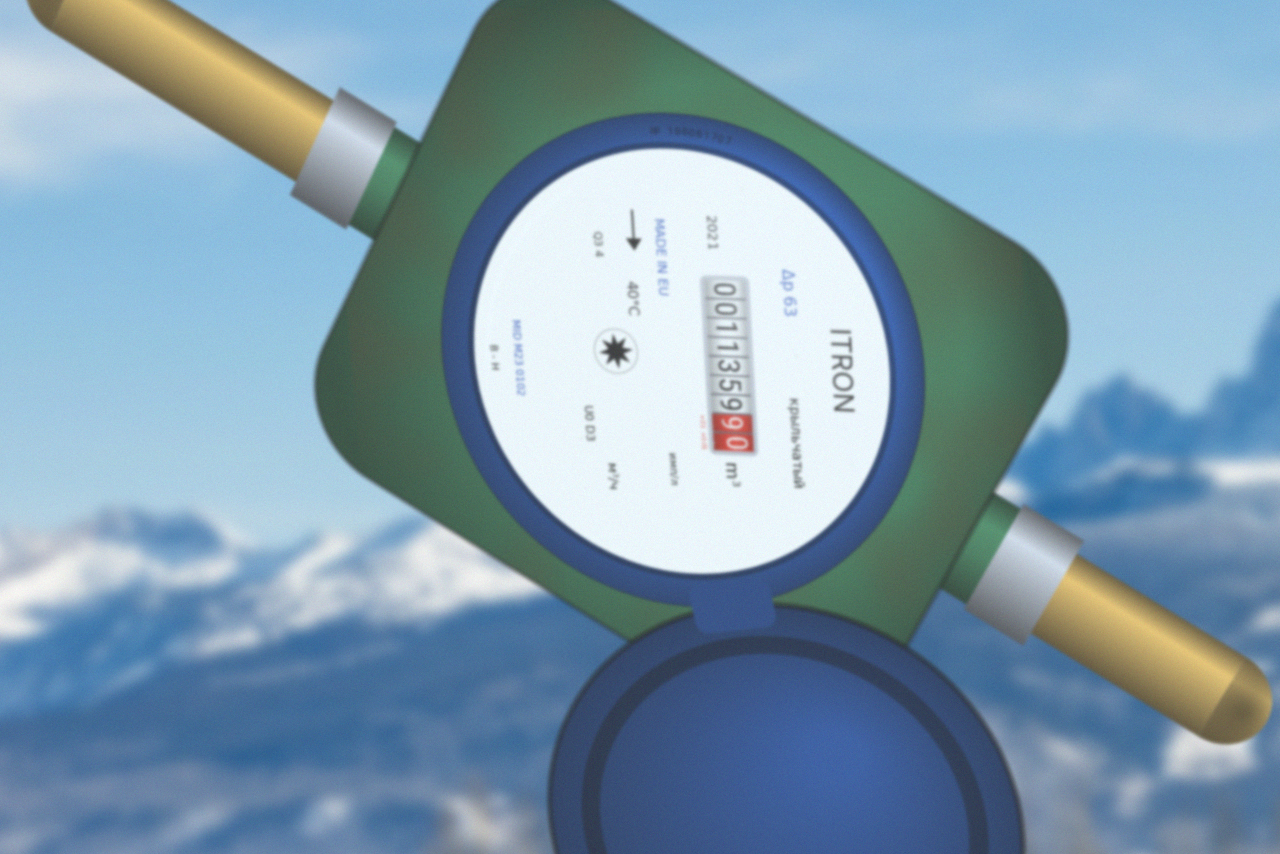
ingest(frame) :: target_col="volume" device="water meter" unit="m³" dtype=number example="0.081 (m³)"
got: 11359.90 (m³)
